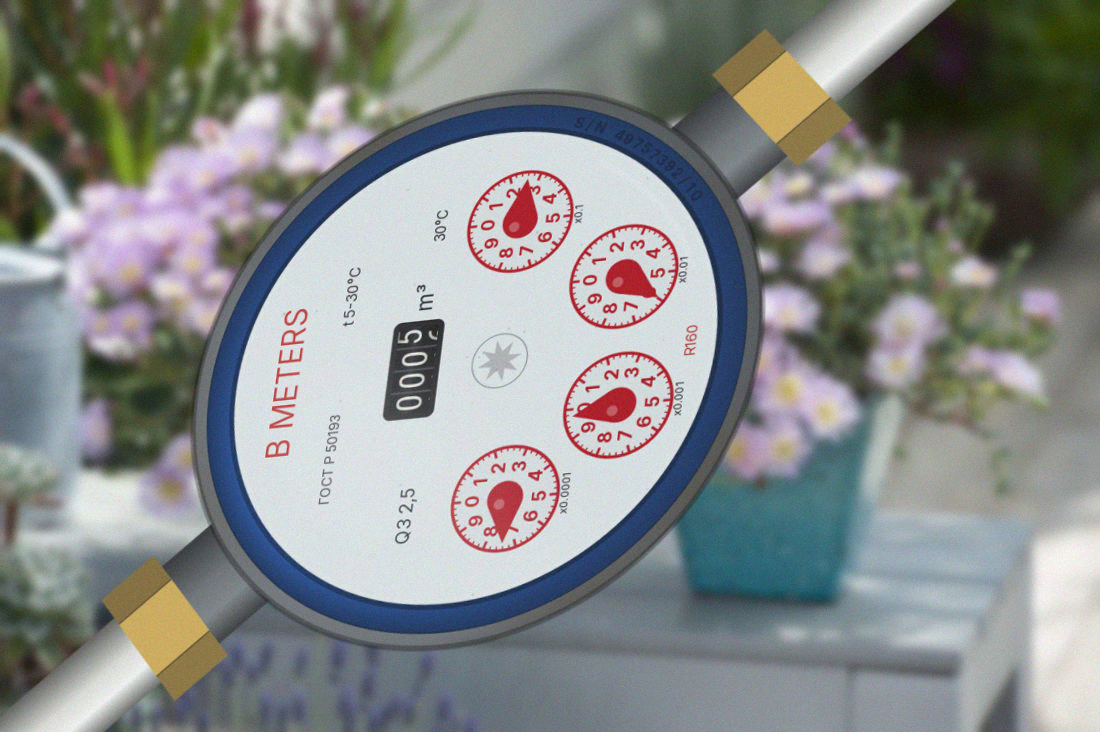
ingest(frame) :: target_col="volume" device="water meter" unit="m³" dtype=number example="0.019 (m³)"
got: 5.2597 (m³)
